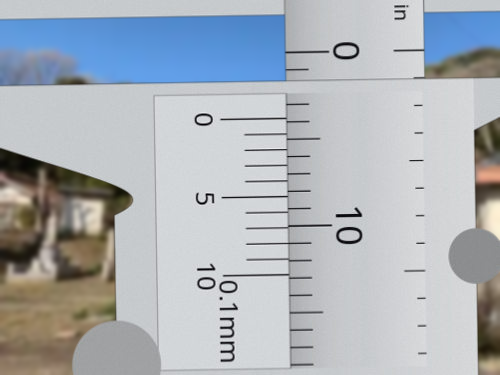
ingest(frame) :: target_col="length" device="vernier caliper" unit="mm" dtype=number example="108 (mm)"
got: 3.8 (mm)
